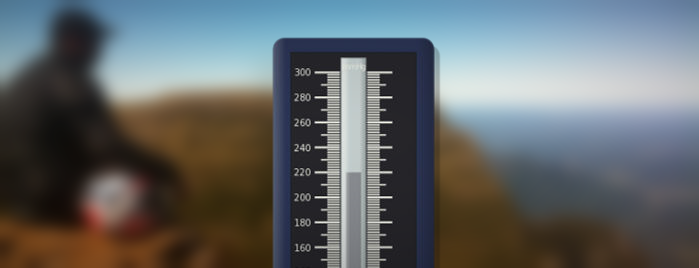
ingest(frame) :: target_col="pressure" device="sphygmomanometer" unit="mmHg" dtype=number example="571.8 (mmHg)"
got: 220 (mmHg)
